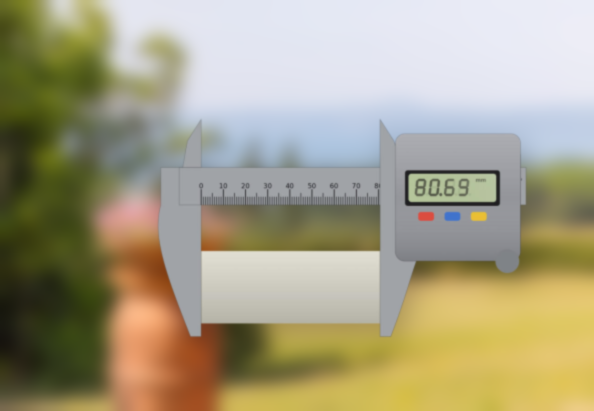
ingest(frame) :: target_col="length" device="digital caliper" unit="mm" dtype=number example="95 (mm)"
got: 80.69 (mm)
